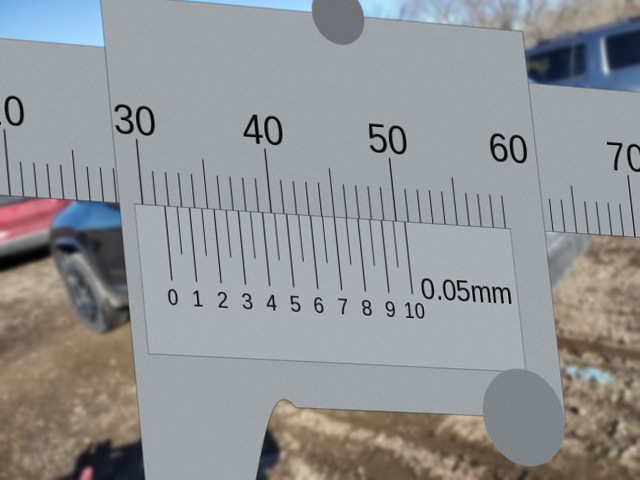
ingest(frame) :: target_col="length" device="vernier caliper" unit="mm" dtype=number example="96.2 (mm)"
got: 31.7 (mm)
